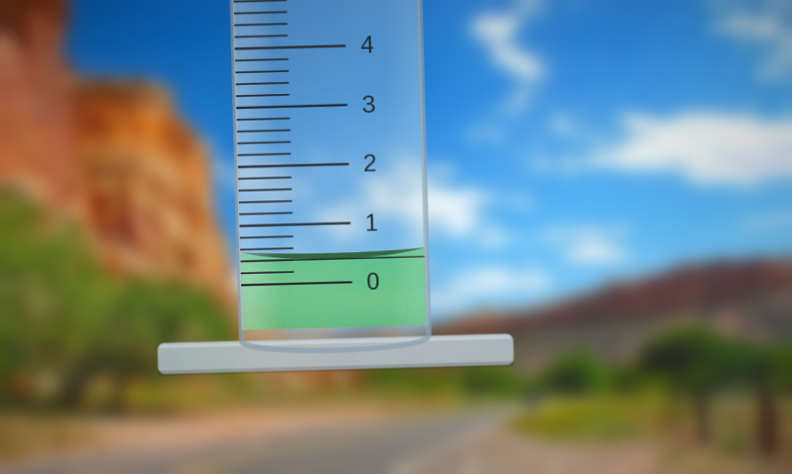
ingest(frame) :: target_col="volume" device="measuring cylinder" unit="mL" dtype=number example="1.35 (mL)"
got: 0.4 (mL)
